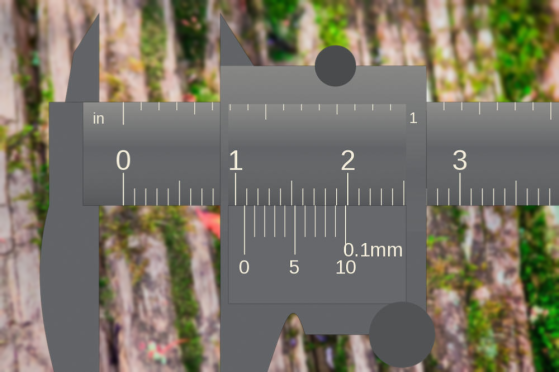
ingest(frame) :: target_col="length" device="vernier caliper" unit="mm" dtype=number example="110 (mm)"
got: 10.8 (mm)
